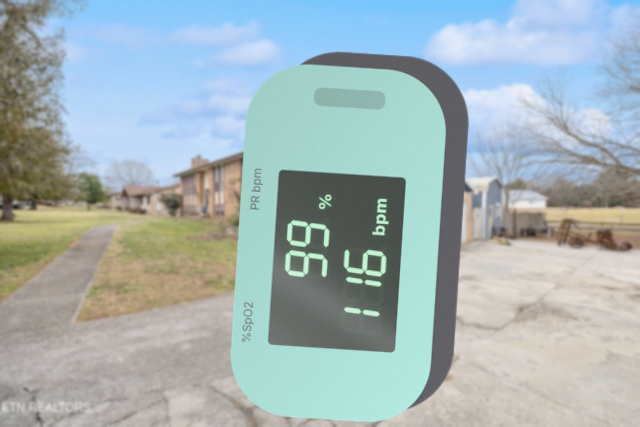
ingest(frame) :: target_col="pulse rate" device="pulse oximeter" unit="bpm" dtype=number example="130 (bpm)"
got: 116 (bpm)
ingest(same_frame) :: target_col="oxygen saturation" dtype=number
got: 99 (%)
